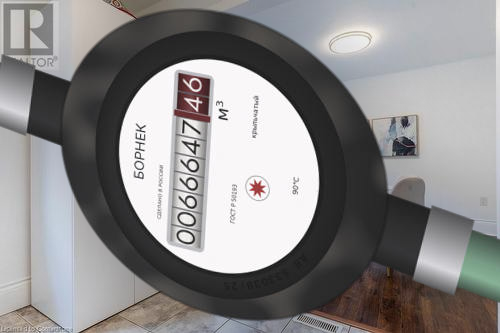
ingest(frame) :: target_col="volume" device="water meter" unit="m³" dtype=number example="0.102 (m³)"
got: 66647.46 (m³)
